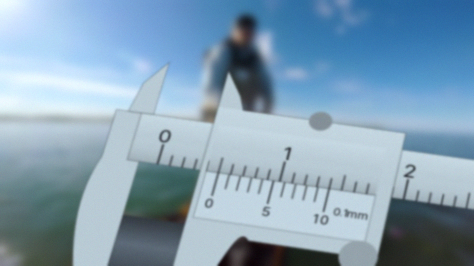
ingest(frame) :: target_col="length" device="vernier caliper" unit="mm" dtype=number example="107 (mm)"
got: 5.0 (mm)
